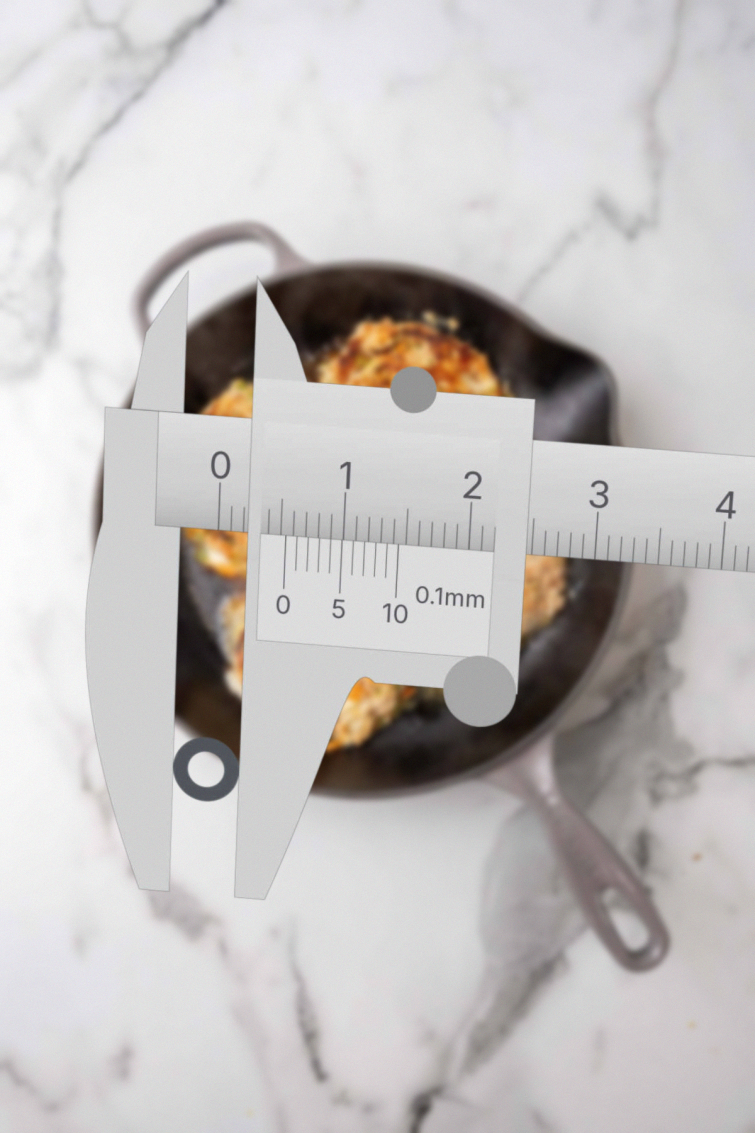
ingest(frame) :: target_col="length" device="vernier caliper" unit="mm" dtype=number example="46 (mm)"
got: 5.4 (mm)
